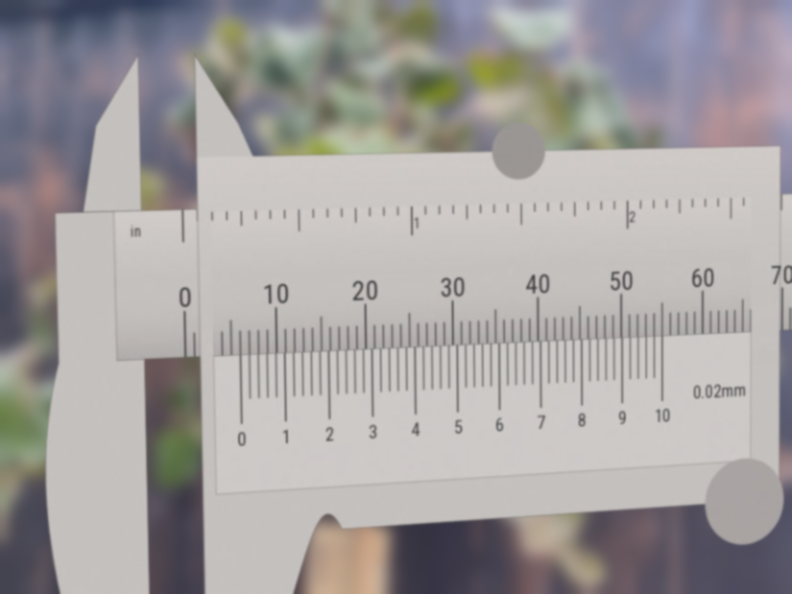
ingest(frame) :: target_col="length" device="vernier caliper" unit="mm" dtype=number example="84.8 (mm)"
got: 6.0 (mm)
